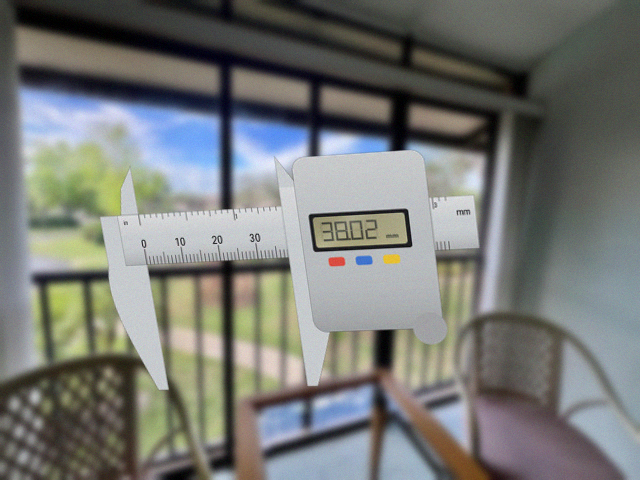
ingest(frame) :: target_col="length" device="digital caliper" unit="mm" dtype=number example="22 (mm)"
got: 38.02 (mm)
